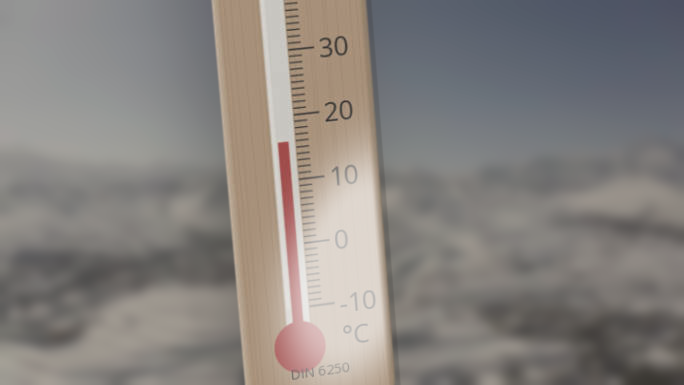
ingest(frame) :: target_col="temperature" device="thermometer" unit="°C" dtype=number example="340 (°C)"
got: 16 (°C)
